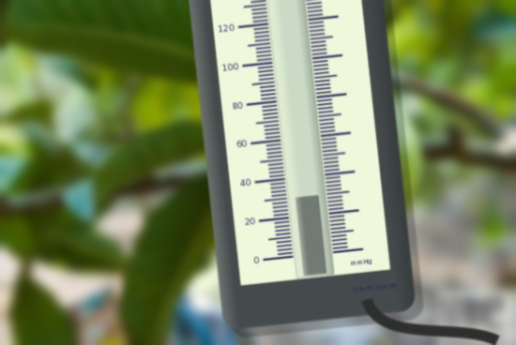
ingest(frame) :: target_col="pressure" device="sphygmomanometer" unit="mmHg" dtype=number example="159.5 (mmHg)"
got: 30 (mmHg)
